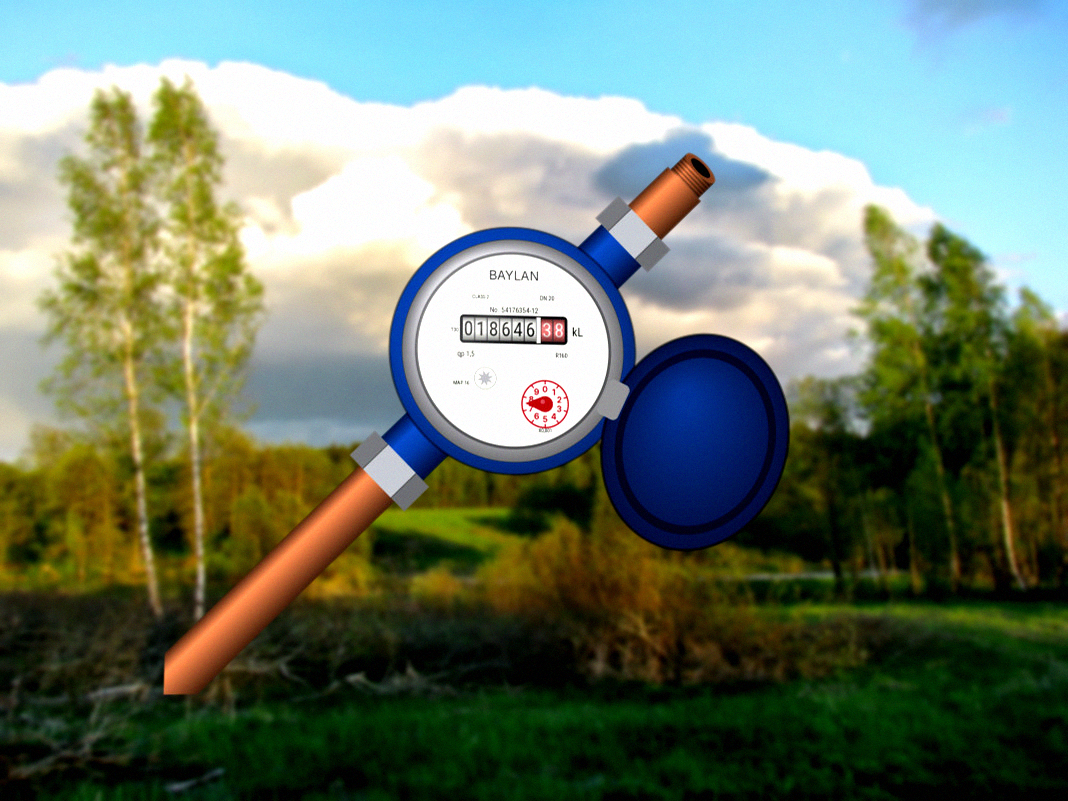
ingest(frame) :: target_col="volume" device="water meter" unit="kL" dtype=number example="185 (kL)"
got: 18646.387 (kL)
